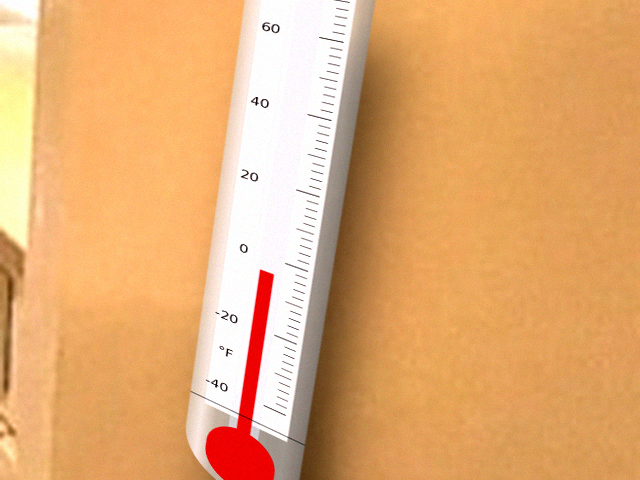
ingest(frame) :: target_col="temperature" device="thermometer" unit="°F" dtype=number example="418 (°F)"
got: -4 (°F)
